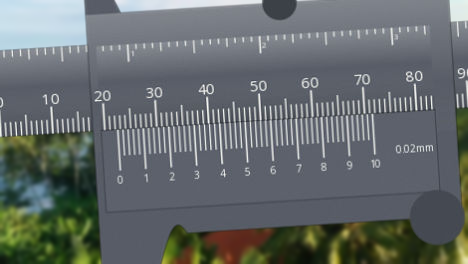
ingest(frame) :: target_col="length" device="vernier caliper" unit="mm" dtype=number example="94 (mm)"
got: 22.5 (mm)
